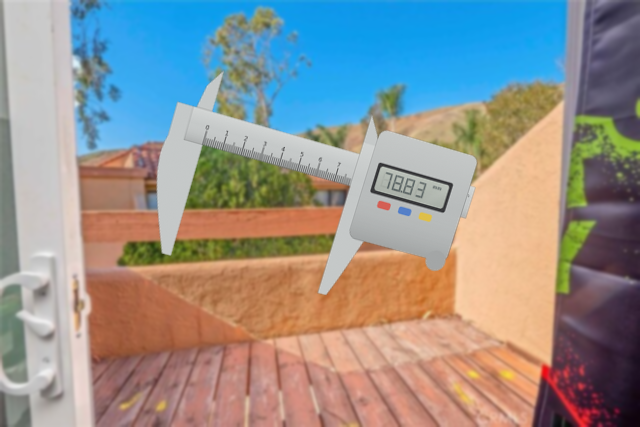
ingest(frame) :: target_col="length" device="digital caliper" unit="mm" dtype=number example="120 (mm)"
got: 78.83 (mm)
